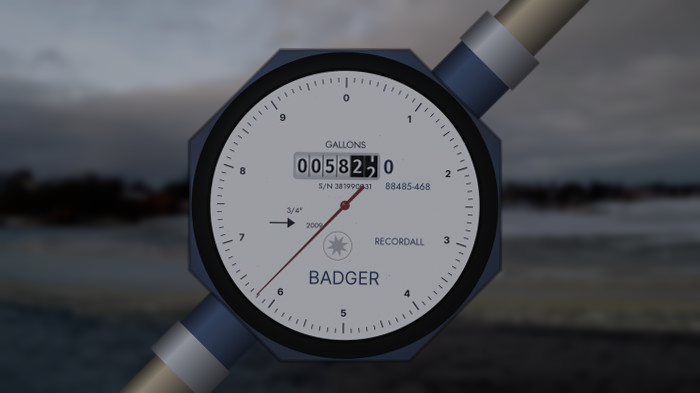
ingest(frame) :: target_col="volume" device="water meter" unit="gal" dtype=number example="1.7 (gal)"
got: 58216.2 (gal)
